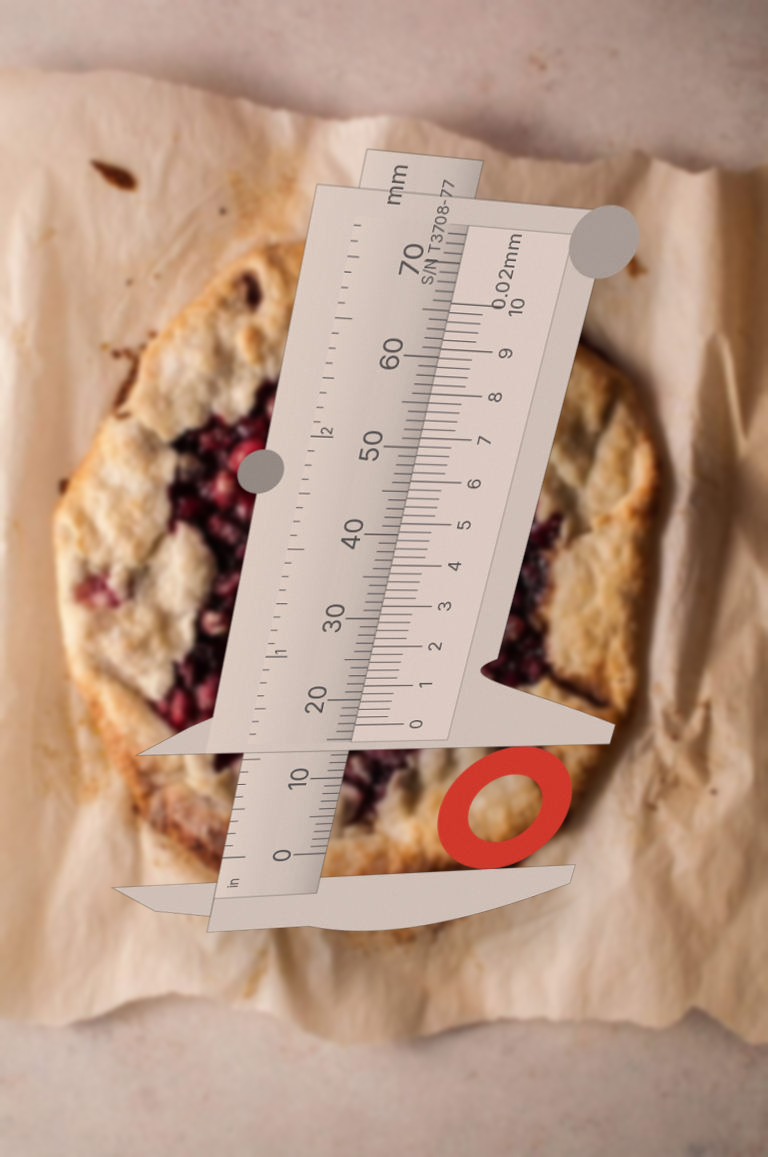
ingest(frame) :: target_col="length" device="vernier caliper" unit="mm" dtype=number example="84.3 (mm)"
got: 16.8 (mm)
